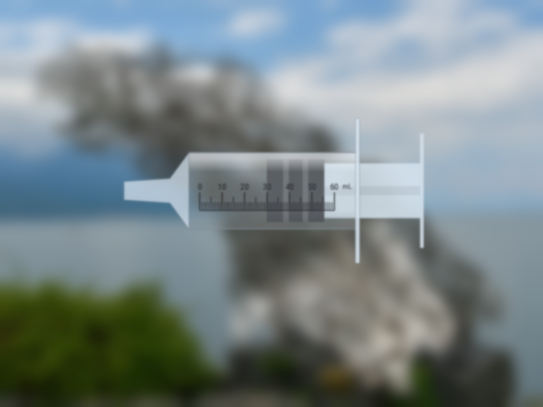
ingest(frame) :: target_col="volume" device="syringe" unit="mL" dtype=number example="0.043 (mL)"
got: 30 (mL)
